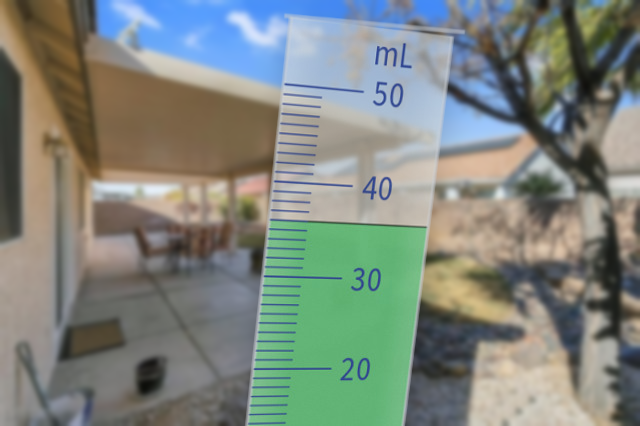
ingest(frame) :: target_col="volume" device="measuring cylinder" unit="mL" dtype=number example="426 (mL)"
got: 36 (mL)
